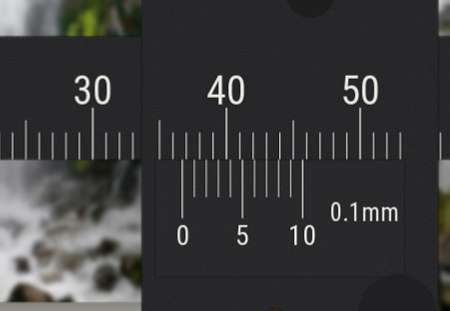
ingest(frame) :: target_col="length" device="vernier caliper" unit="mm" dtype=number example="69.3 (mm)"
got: 36.7 (mm)
